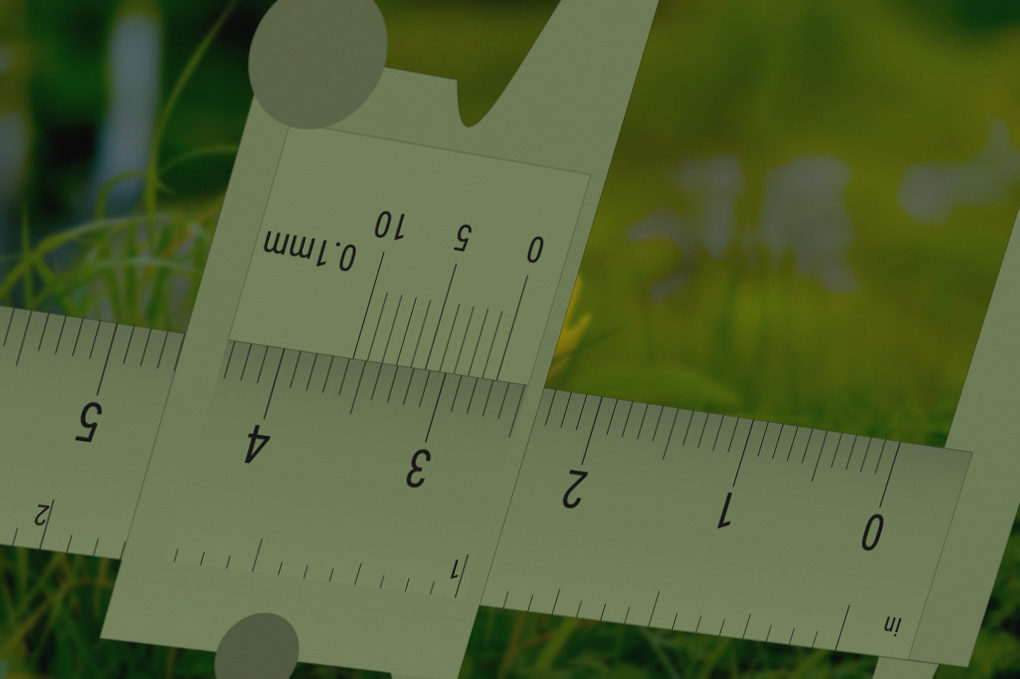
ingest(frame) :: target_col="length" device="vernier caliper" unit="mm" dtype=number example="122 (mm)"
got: 26.8 (mm)
